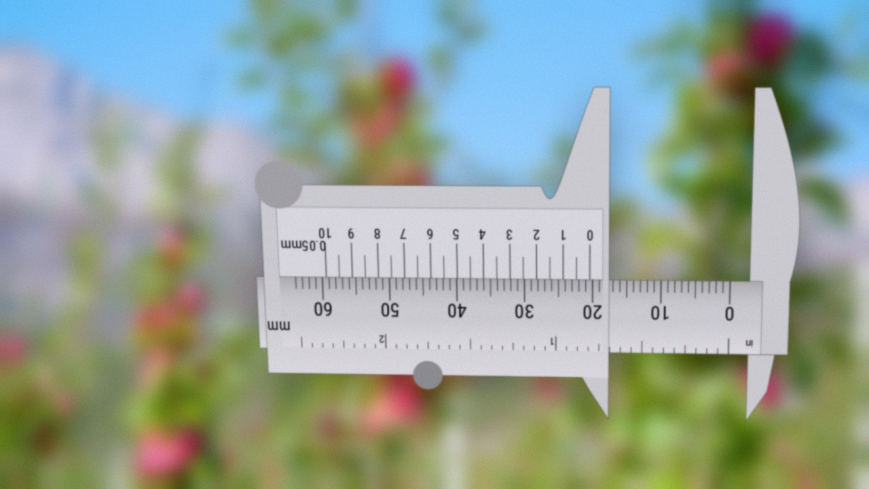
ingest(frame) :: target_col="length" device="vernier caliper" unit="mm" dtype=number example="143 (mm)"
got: 20.4 (mm)
